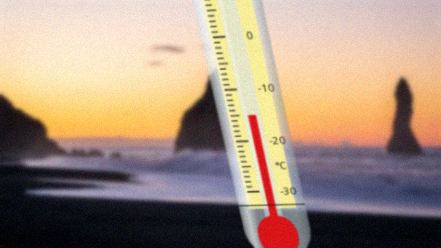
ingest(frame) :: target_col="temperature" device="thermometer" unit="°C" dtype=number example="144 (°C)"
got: -15 (°C)
